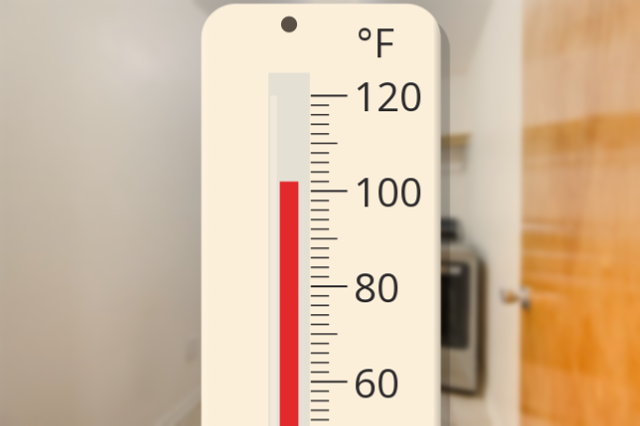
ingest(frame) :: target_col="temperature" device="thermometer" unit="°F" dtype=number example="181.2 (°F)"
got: 102 (°F)
